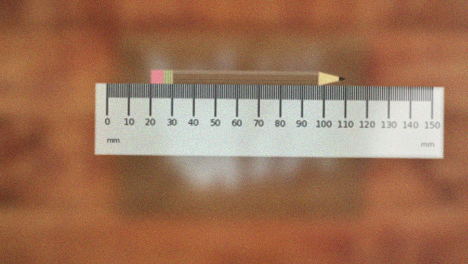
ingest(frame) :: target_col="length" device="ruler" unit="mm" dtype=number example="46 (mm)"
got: 90 (mm)
